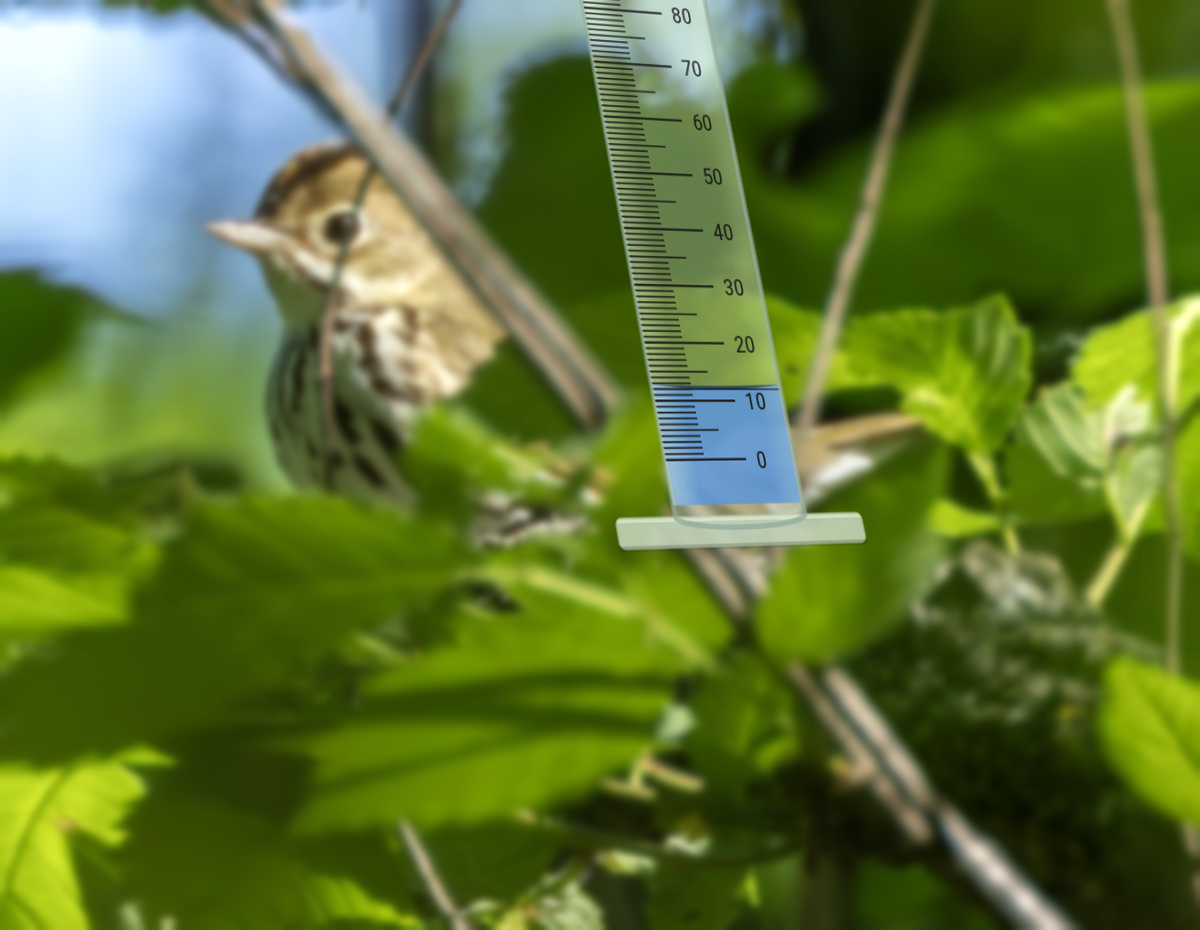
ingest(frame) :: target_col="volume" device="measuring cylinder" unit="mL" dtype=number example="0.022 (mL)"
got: 12 (mL)
